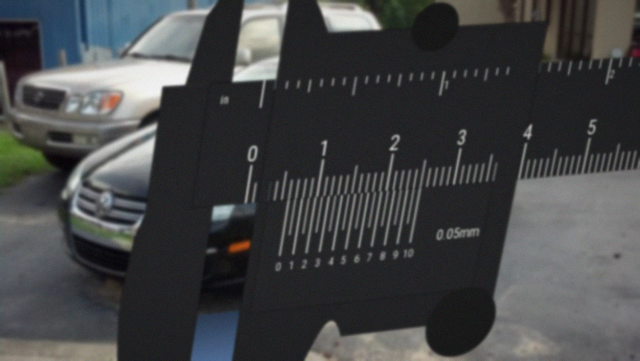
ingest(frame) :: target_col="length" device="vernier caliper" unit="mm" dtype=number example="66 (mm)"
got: 6.0 (mm)
